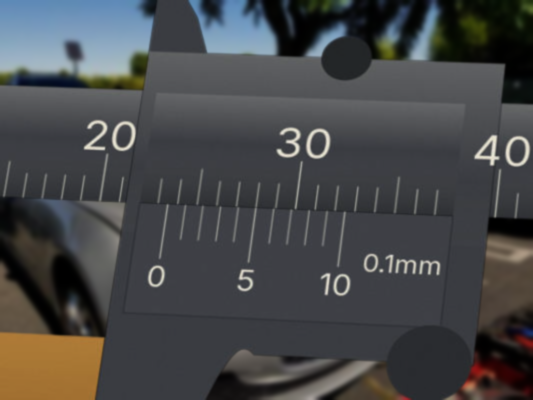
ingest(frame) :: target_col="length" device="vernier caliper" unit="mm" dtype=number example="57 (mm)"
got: 23.5 (mm)
